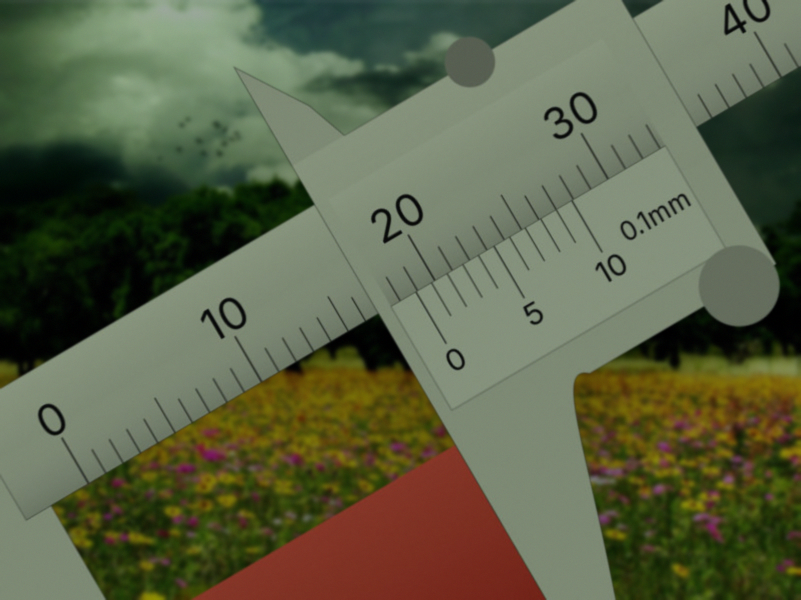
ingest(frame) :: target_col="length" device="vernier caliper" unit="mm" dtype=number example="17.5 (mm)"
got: 18.9 (mm)
